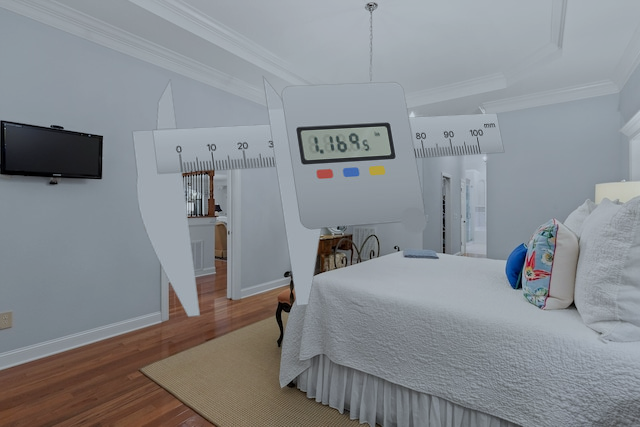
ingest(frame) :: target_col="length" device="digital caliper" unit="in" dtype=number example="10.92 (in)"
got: 1.1695 (in)
